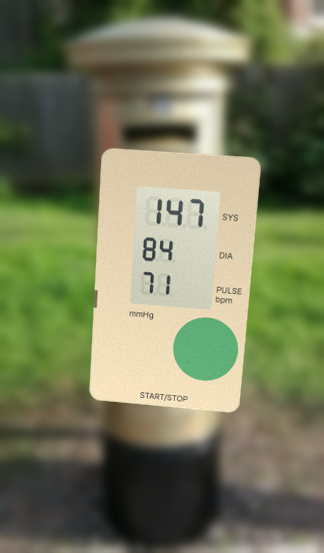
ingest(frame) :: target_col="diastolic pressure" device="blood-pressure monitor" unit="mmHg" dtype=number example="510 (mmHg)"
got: 84 (mmHg)
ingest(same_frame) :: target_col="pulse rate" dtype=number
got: 71 (bpm)
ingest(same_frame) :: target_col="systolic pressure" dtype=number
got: 147 (mmHg)
